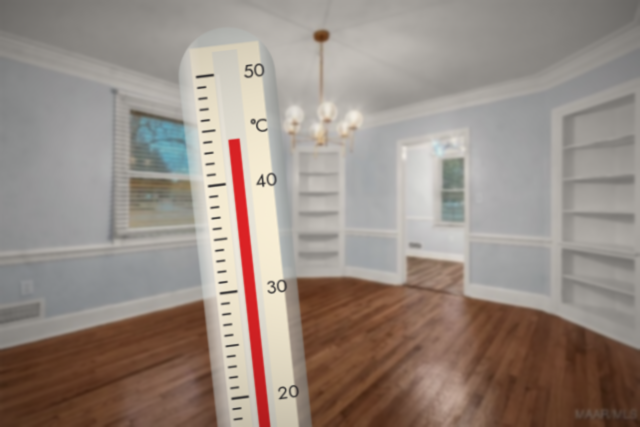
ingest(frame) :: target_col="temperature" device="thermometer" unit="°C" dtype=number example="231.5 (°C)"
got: 44 (°C)
